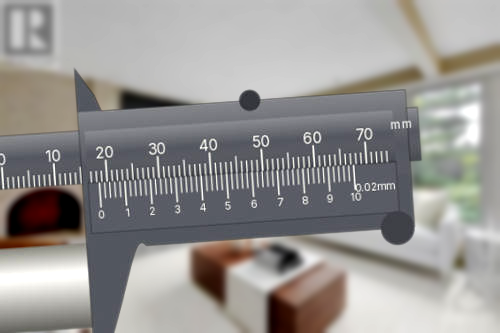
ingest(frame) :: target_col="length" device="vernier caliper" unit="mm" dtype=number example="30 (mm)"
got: 18.5 (mm)
